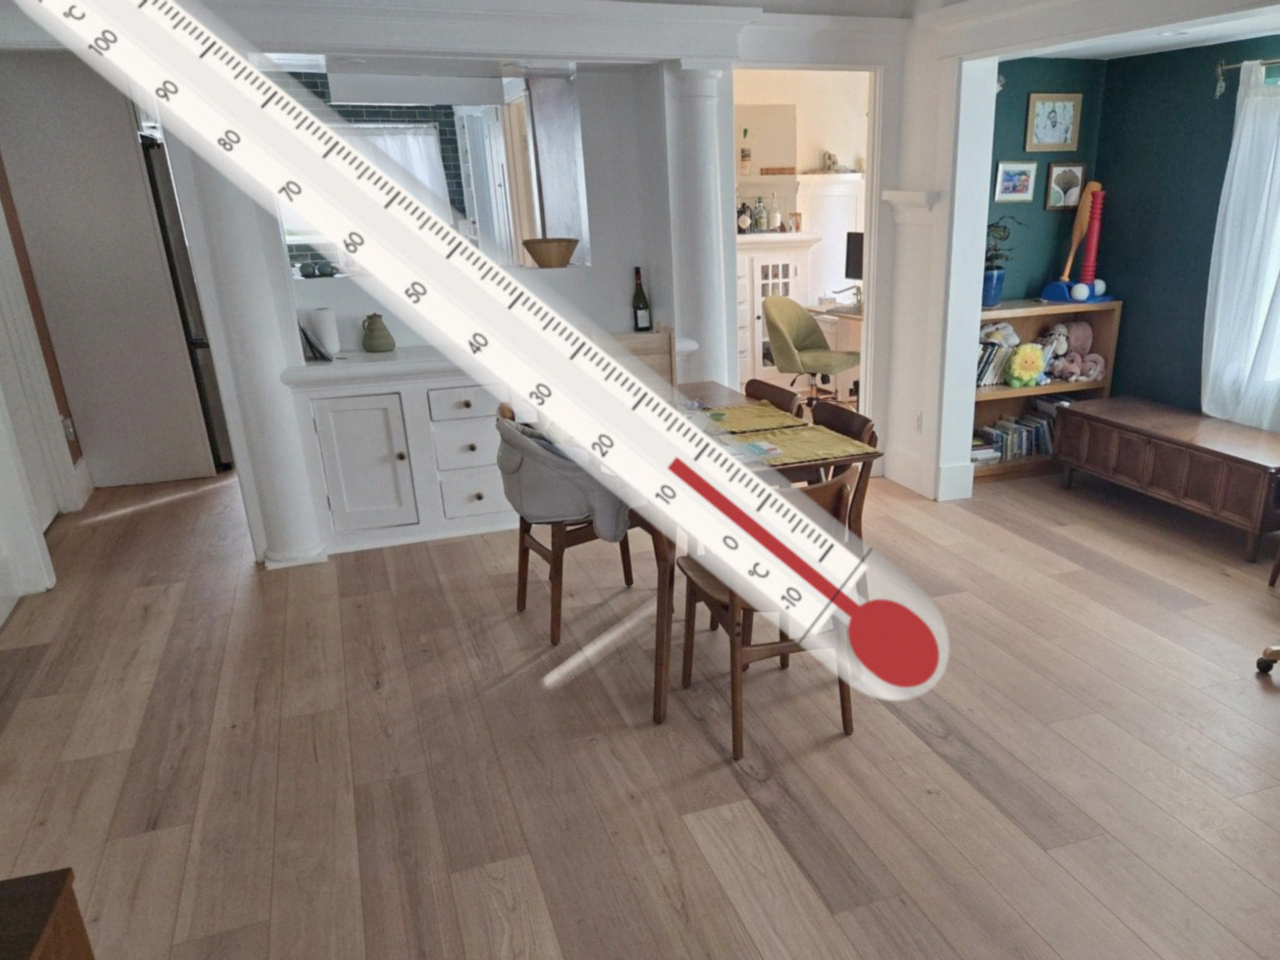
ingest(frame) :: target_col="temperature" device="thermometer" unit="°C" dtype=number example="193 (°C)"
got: 12 (°C)
